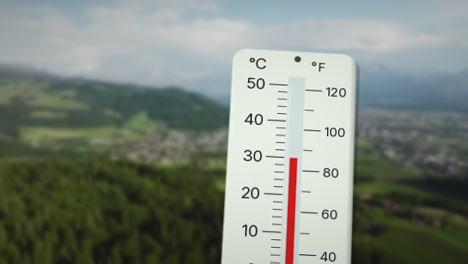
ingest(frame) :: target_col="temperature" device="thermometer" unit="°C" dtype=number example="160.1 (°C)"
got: 30 (°C)
